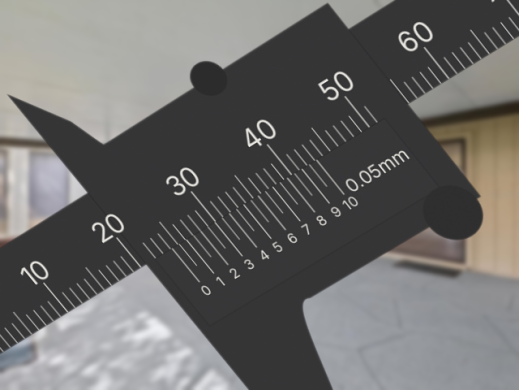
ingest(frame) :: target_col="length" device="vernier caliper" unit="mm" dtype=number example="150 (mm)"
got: 24.2 (mm)
